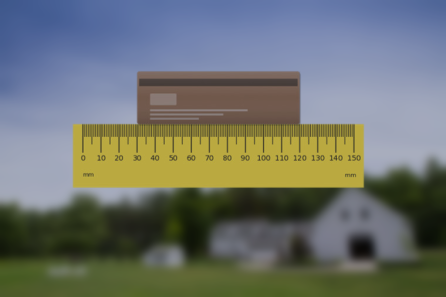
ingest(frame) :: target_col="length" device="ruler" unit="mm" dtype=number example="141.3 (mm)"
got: 90 (mm)
